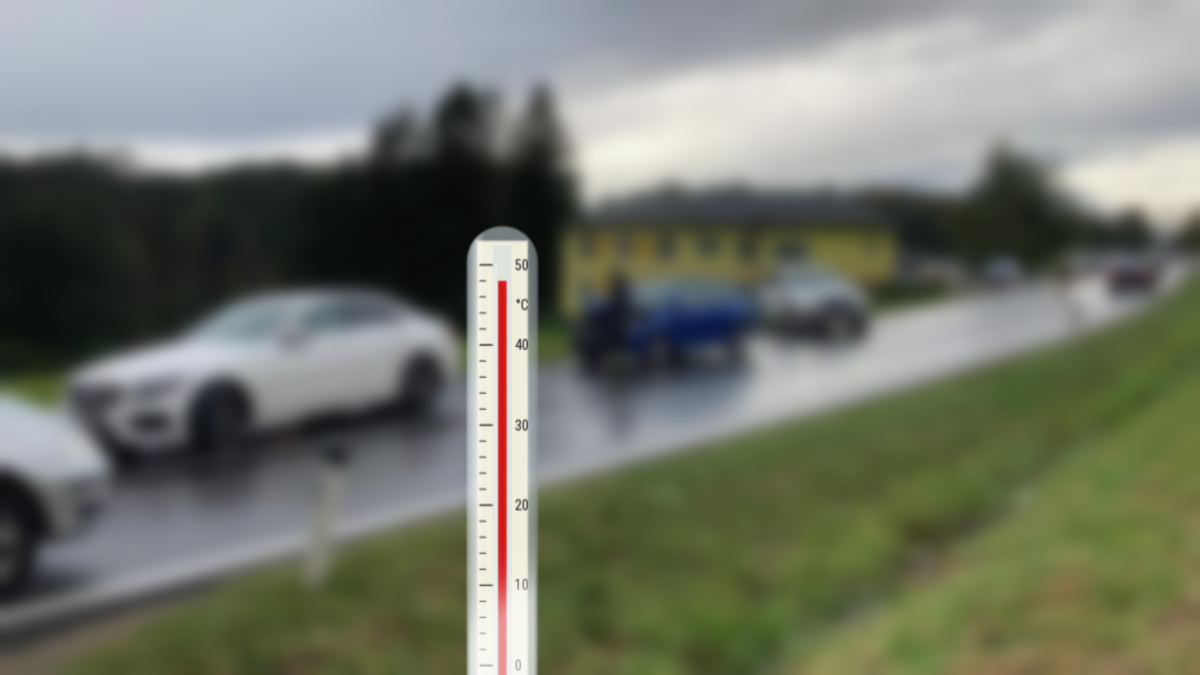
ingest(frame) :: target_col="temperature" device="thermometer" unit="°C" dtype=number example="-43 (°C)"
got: 48 (°C)
